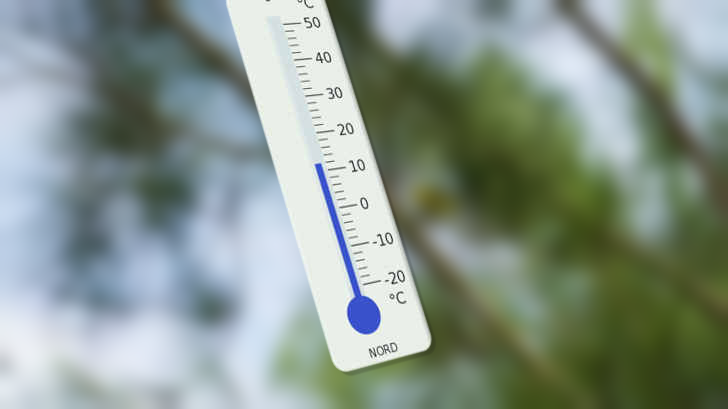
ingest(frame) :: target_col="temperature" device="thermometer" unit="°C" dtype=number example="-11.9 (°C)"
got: 12 (°C)
